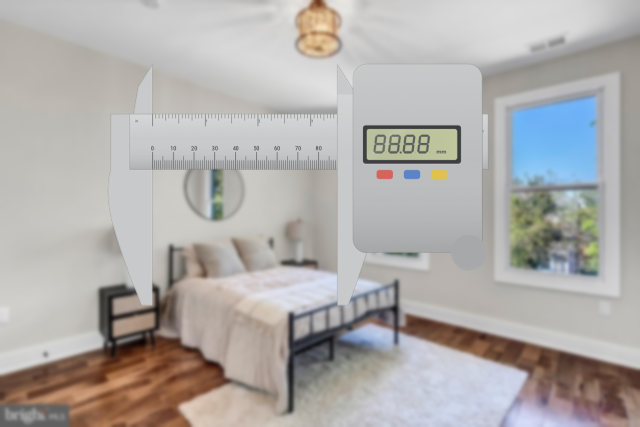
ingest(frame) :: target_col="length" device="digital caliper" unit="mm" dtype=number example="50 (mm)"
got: 88.88 (mm)
